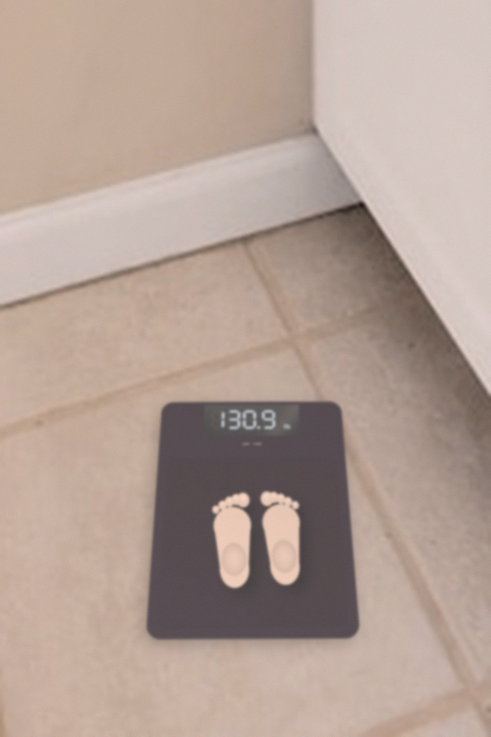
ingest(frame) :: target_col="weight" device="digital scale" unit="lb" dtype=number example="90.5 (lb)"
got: 130.9 (lb)
